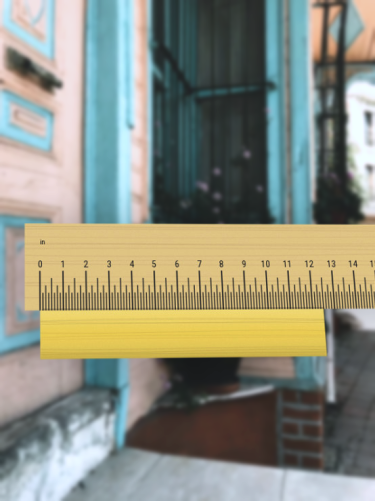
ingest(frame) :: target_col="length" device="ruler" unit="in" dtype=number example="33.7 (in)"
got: 12.5 (in)
